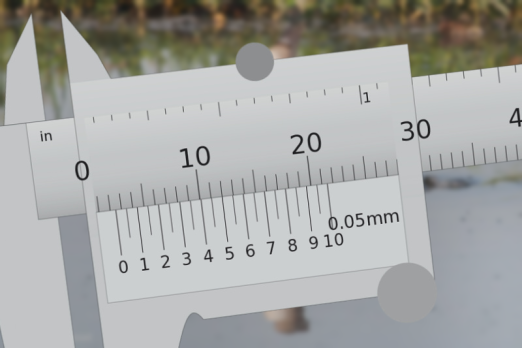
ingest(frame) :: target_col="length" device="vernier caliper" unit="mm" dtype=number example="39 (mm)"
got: 2.5 (mm)
